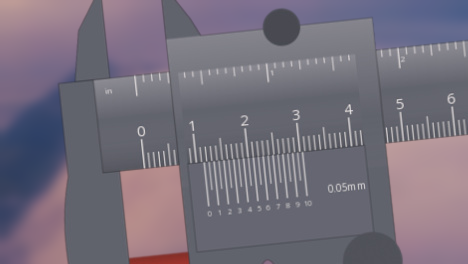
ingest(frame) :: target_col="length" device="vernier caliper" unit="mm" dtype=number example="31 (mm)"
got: 11.5 (mm)
